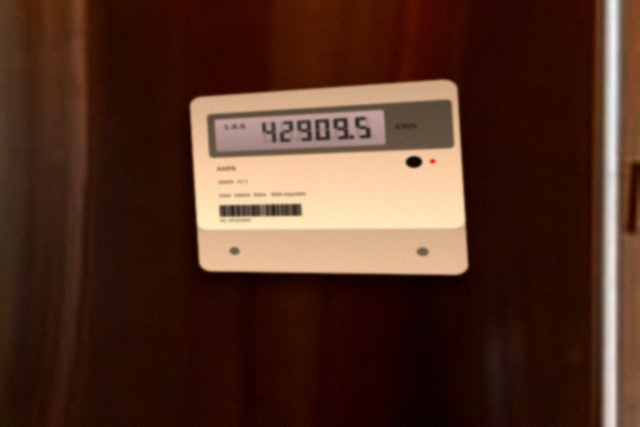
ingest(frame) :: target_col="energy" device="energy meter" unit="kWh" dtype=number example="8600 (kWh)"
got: 42909.5 (kWh)
